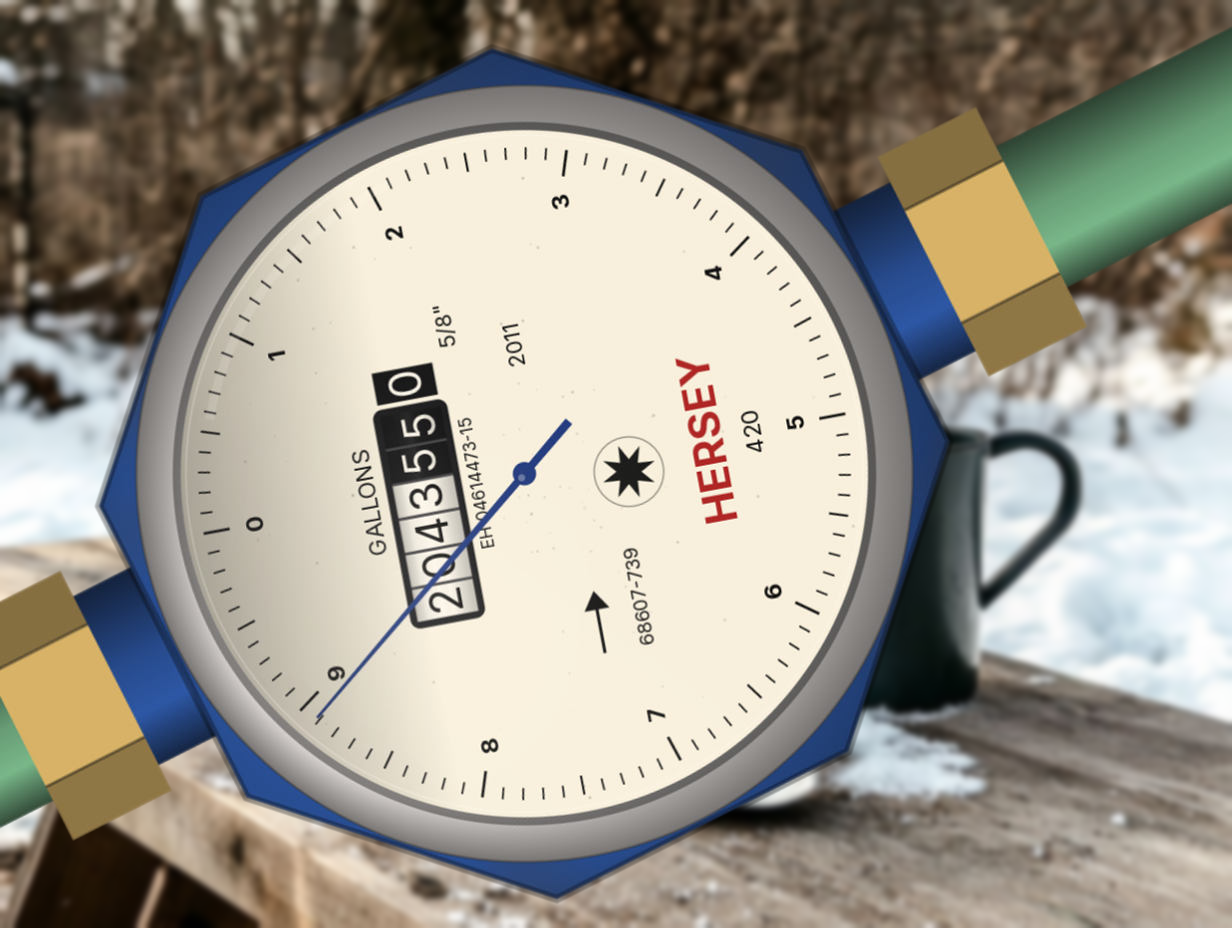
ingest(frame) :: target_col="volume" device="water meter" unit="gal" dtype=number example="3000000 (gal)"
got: 2043548.9 (gal)
